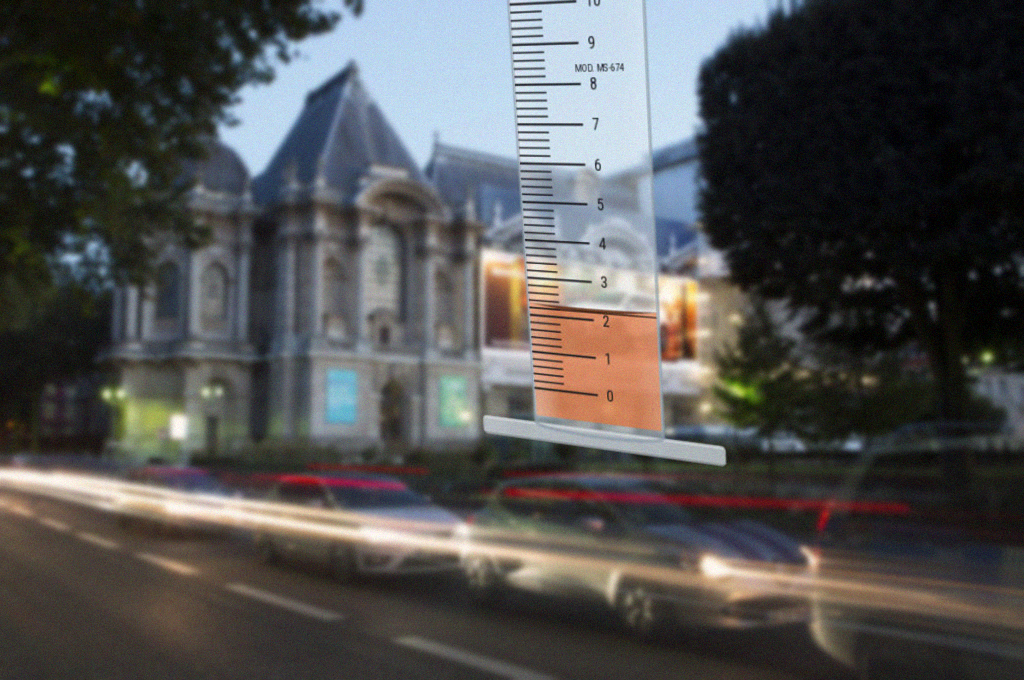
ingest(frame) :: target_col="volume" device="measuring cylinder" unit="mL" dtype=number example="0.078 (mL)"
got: 2.2 (mL)
